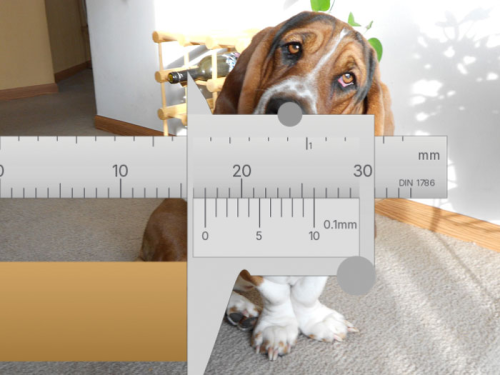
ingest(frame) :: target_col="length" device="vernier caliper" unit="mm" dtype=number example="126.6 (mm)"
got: 17.0 (mm)
